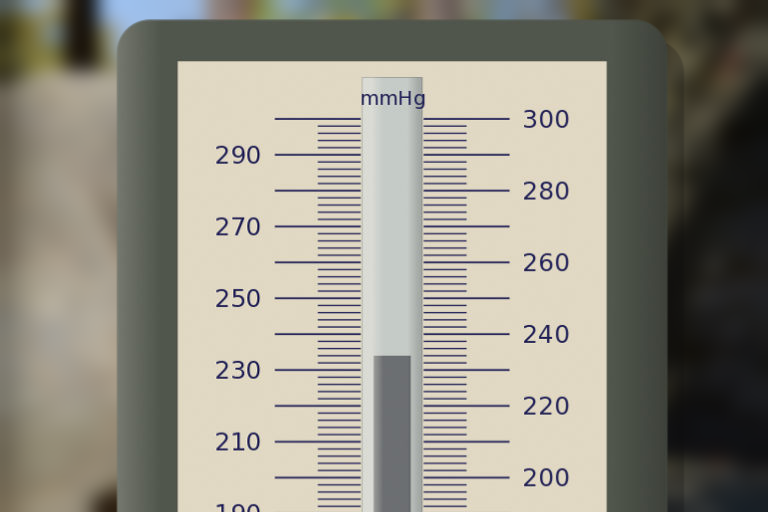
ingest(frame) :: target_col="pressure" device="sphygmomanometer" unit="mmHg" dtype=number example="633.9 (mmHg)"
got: 234 (mmHg)
